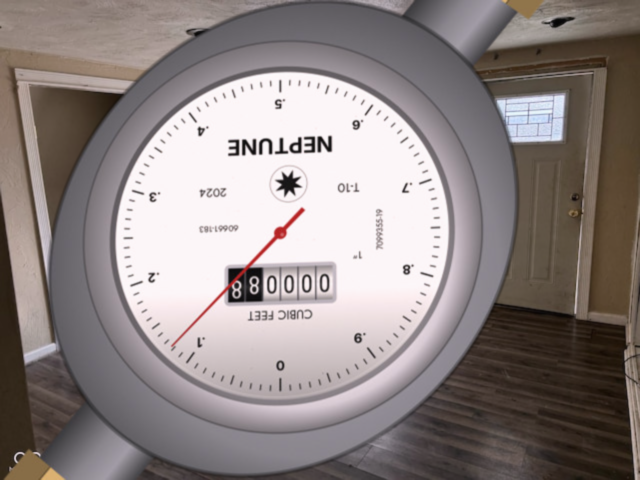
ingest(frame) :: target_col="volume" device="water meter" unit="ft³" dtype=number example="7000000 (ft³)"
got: 88.12 (ft³)
